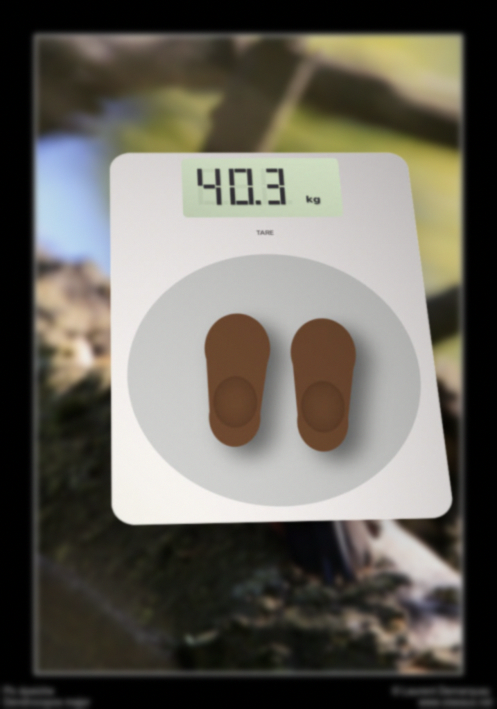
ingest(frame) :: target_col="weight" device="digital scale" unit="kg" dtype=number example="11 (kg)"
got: 40.3 (kg)
